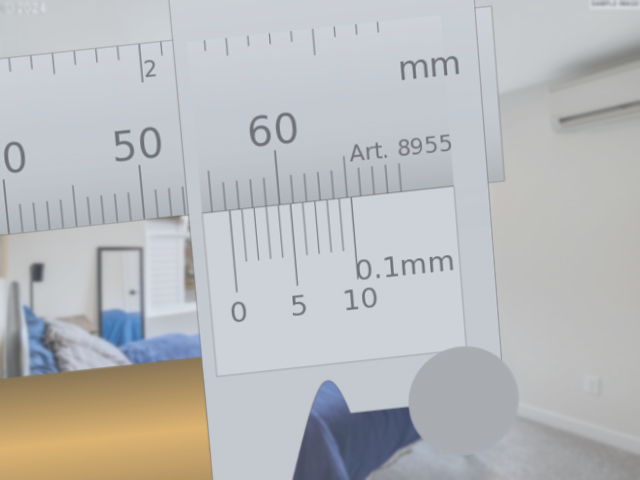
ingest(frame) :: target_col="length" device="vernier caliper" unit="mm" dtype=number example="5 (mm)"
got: 56.3 (mm)
